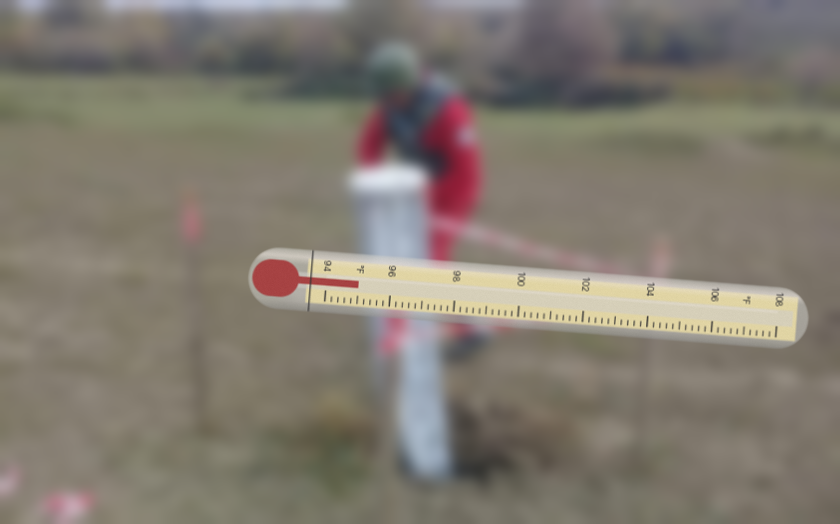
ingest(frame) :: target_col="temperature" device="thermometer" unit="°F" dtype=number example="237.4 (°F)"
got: 95 (°F)
